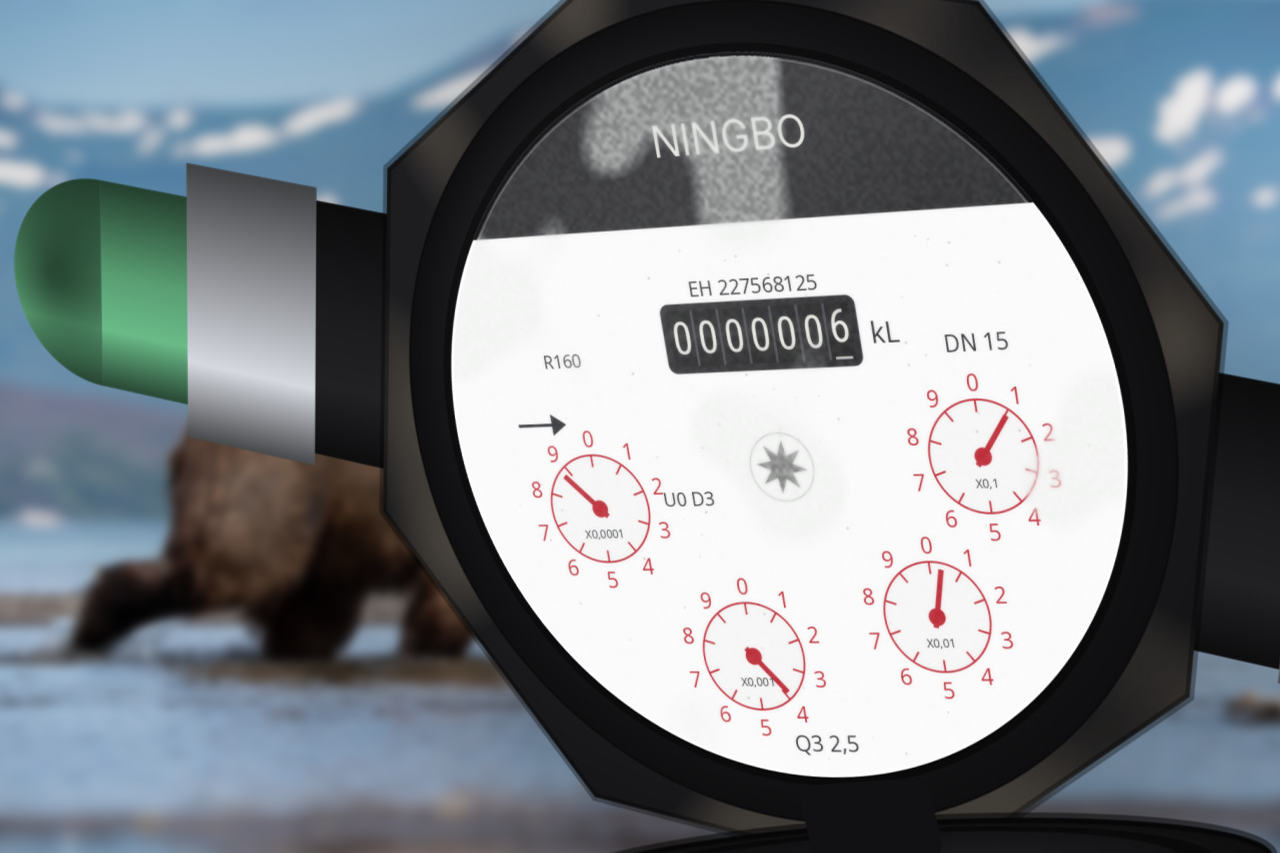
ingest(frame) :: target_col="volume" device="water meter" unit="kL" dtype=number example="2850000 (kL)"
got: 6.1038 (kL)
